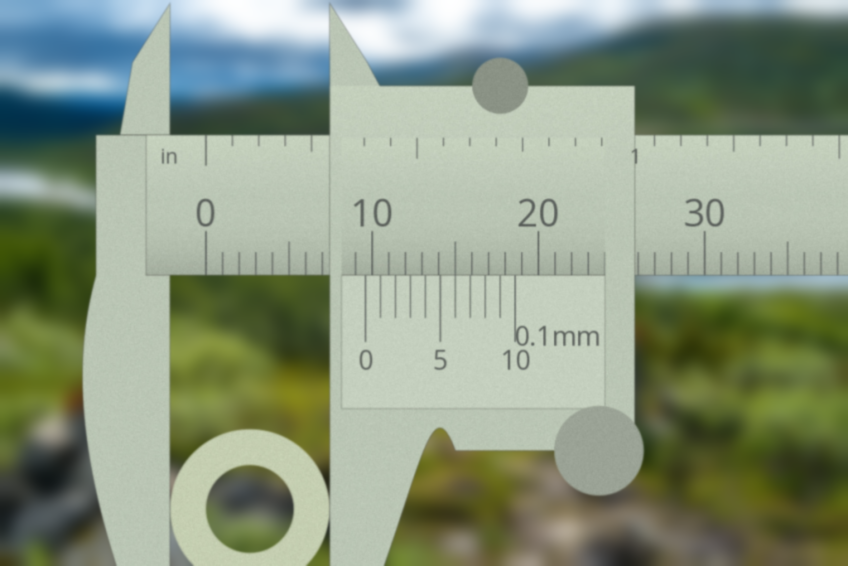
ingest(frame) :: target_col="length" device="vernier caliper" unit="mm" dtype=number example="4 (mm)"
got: 9.6 (mm)
